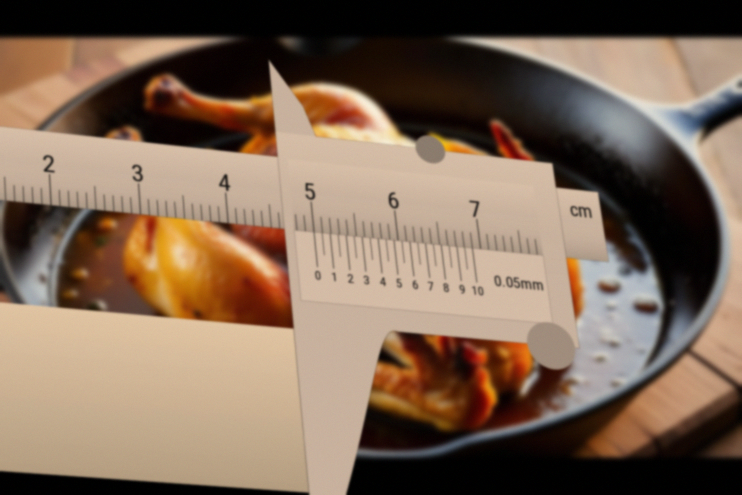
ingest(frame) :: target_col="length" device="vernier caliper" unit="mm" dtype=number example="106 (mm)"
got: 50.0 (mm)
